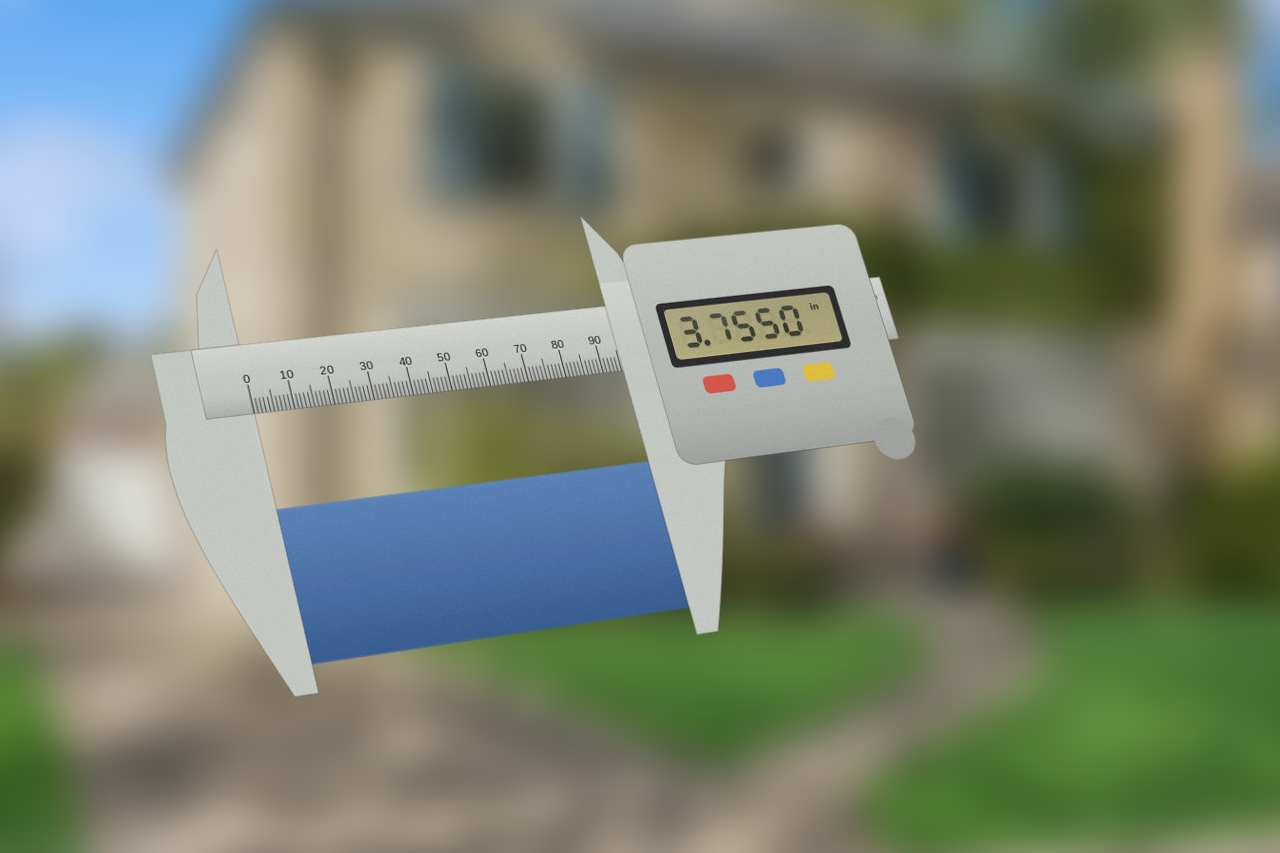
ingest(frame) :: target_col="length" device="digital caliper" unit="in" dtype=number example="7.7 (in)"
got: 3.7550 (in)
